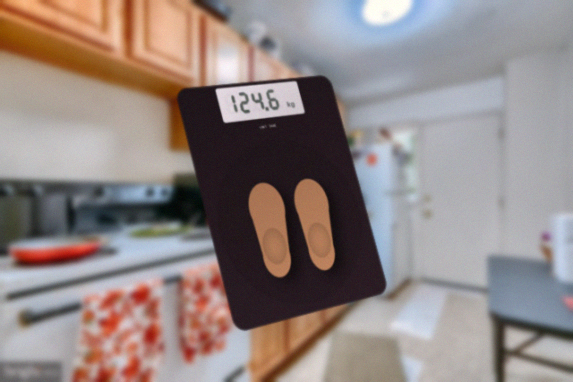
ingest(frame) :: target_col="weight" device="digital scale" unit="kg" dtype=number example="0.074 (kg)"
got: 124.6 (kg)
